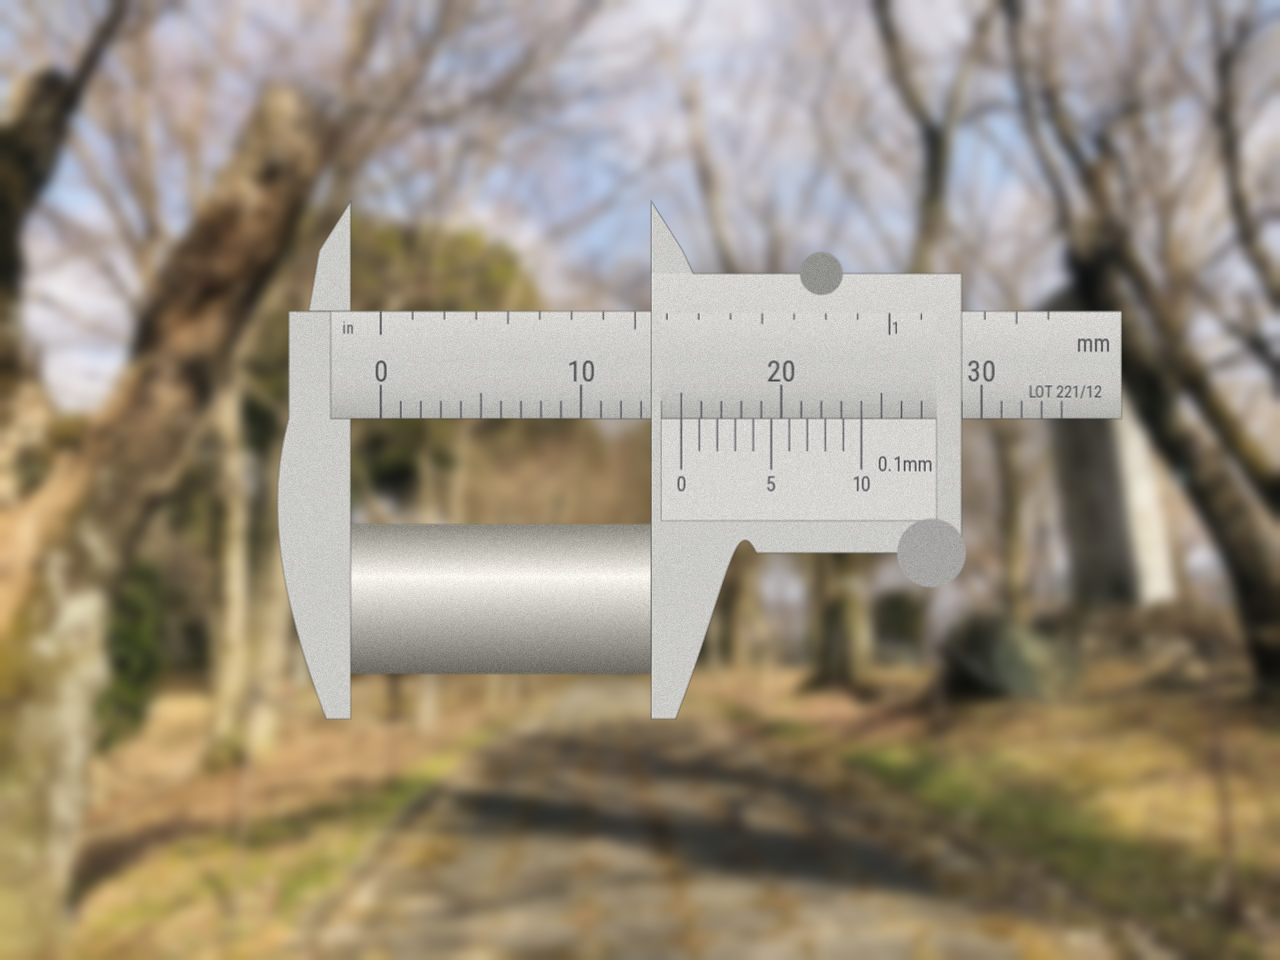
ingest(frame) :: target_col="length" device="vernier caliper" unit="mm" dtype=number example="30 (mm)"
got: 15.0 (mm)
